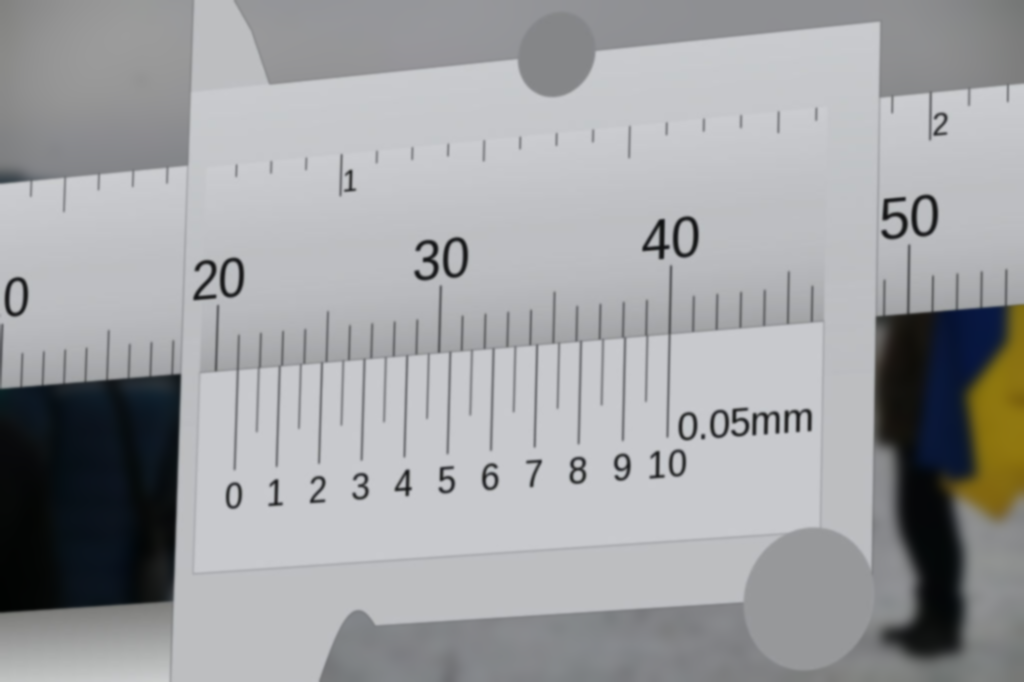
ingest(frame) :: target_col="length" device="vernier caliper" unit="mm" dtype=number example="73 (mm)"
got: 21.0 (mm)
